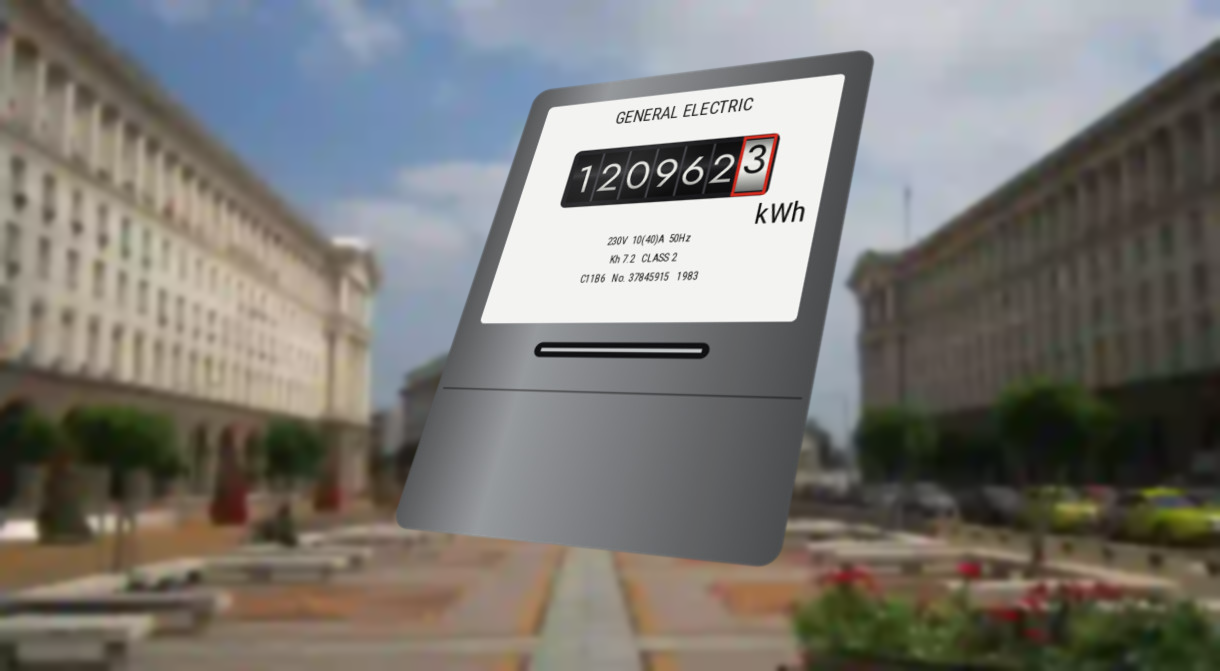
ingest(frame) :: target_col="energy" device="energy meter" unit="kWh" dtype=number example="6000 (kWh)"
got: 120962.3 (kWh)
